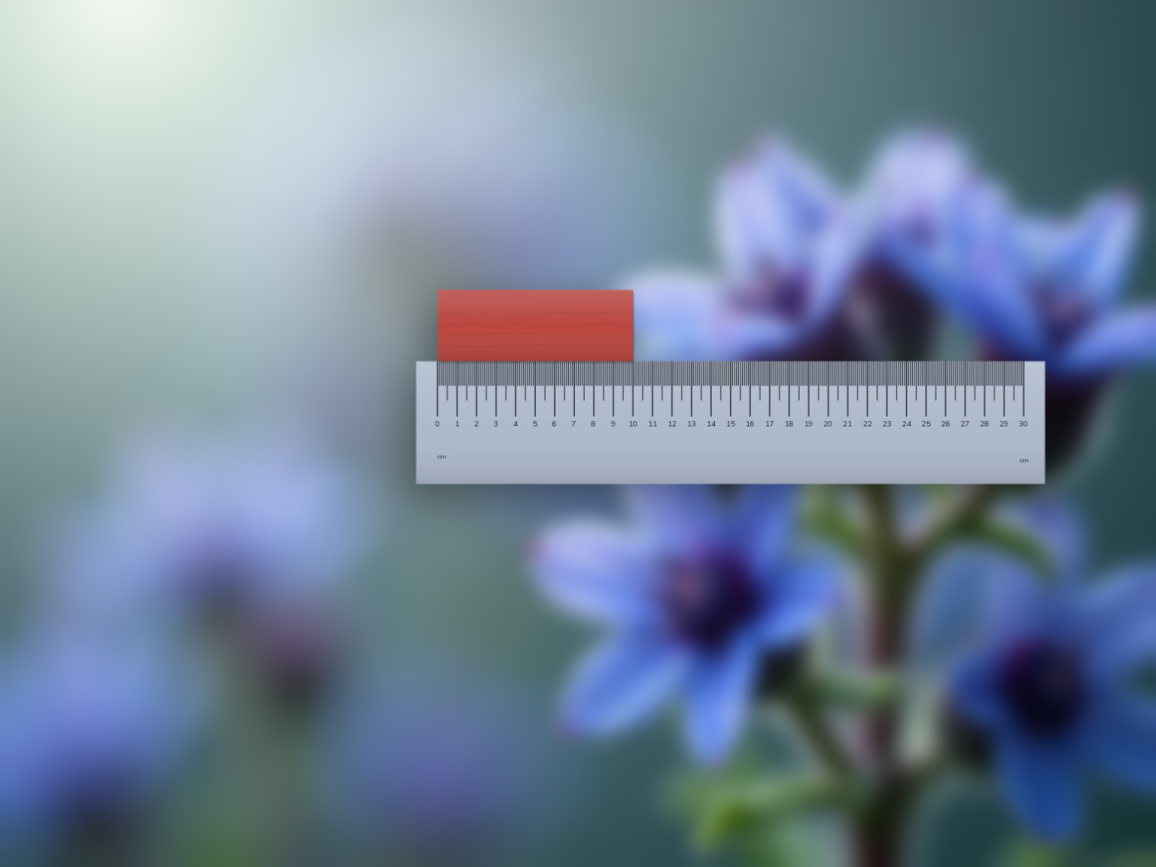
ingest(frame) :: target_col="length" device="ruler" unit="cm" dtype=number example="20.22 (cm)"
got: 10 (cm)
